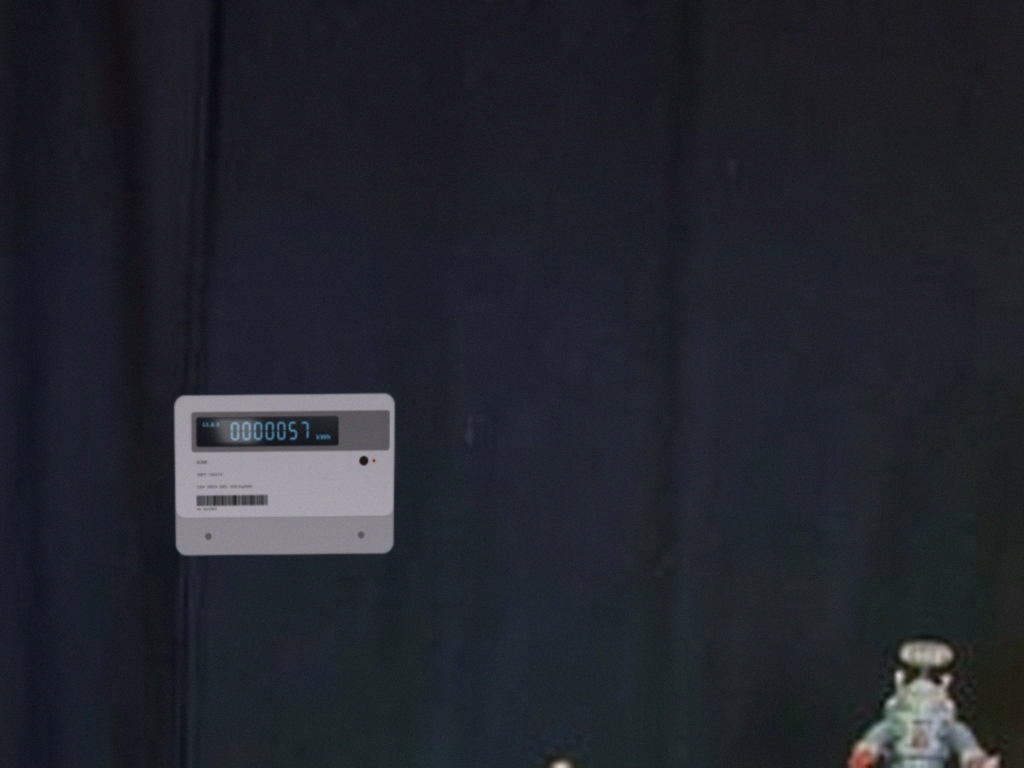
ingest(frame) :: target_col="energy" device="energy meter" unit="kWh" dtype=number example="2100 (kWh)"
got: 57 (kWh)
